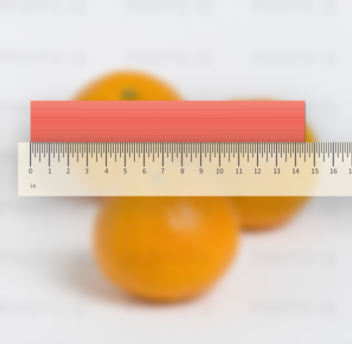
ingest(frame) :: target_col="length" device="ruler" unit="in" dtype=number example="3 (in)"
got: 14.5 (in)
